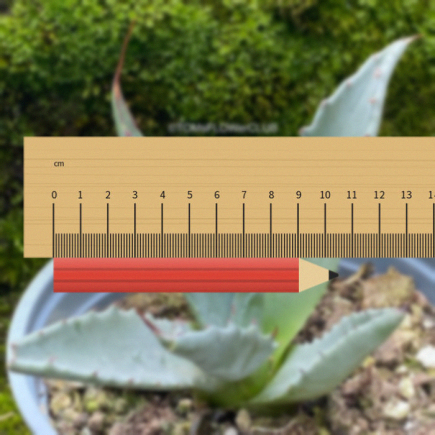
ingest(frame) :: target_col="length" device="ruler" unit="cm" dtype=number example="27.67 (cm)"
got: 10.5 (cm)
